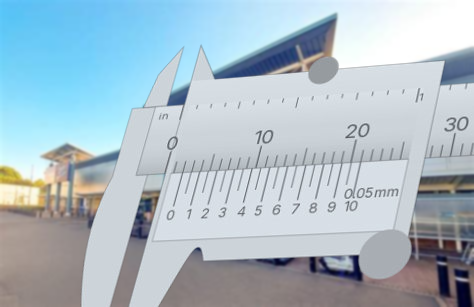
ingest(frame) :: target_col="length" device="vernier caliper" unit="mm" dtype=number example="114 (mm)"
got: 2.0 (mm)
